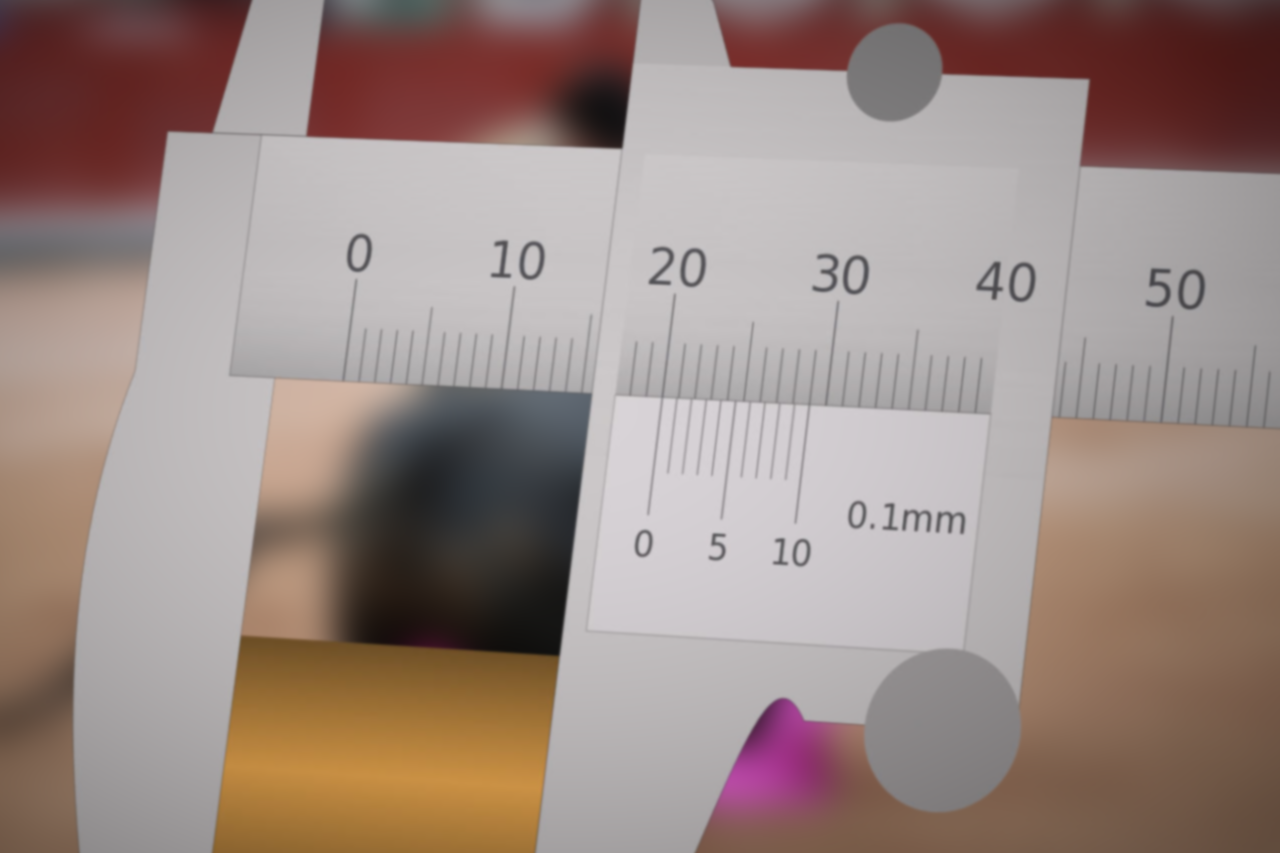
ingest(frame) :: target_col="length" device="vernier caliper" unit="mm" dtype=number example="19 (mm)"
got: 20.0 (mm)
